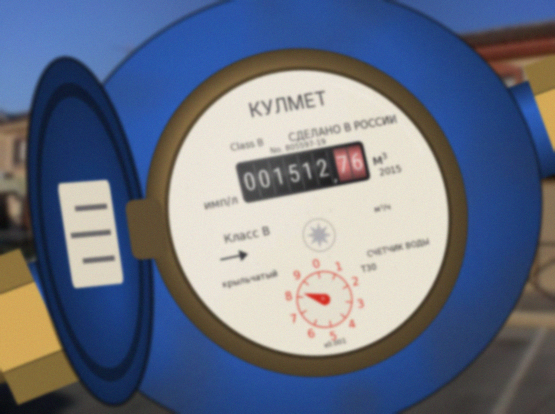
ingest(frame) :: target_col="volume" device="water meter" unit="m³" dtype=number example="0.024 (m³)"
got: 1512.768 (m³)
